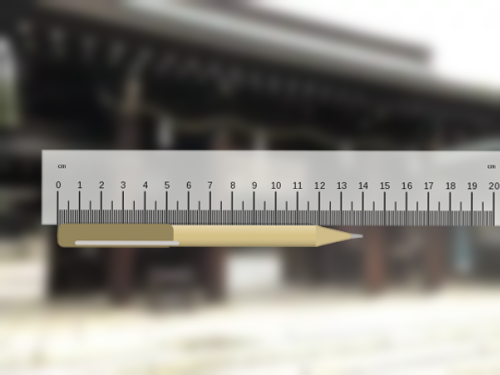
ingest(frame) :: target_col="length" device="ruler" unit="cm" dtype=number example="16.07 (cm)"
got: 14 (cm)
